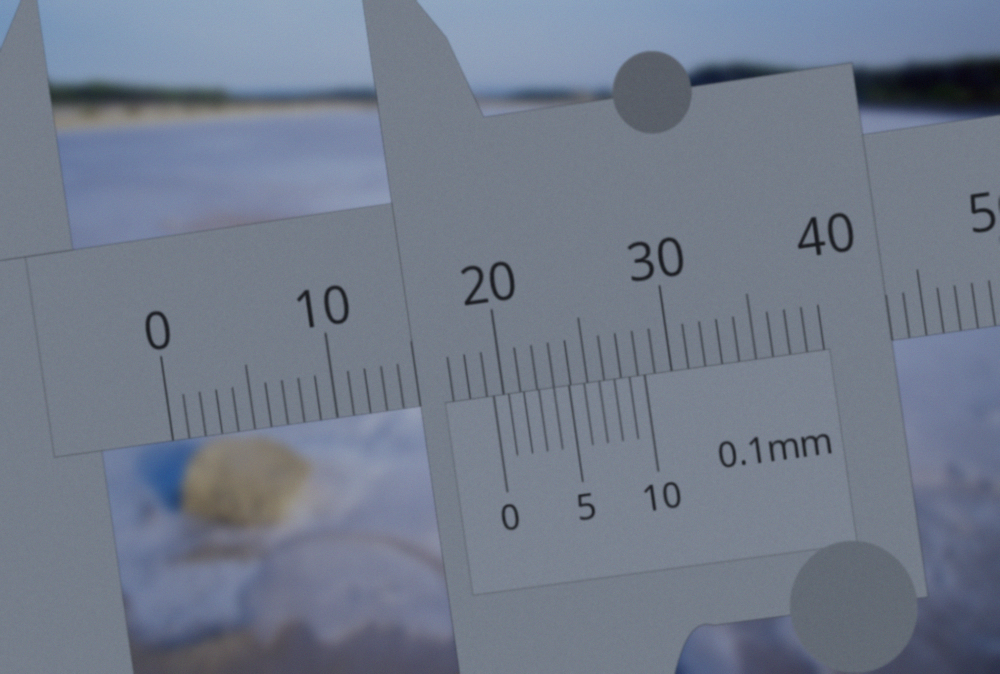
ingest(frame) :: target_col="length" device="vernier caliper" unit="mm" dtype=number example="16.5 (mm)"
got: 19.4 (mm)
